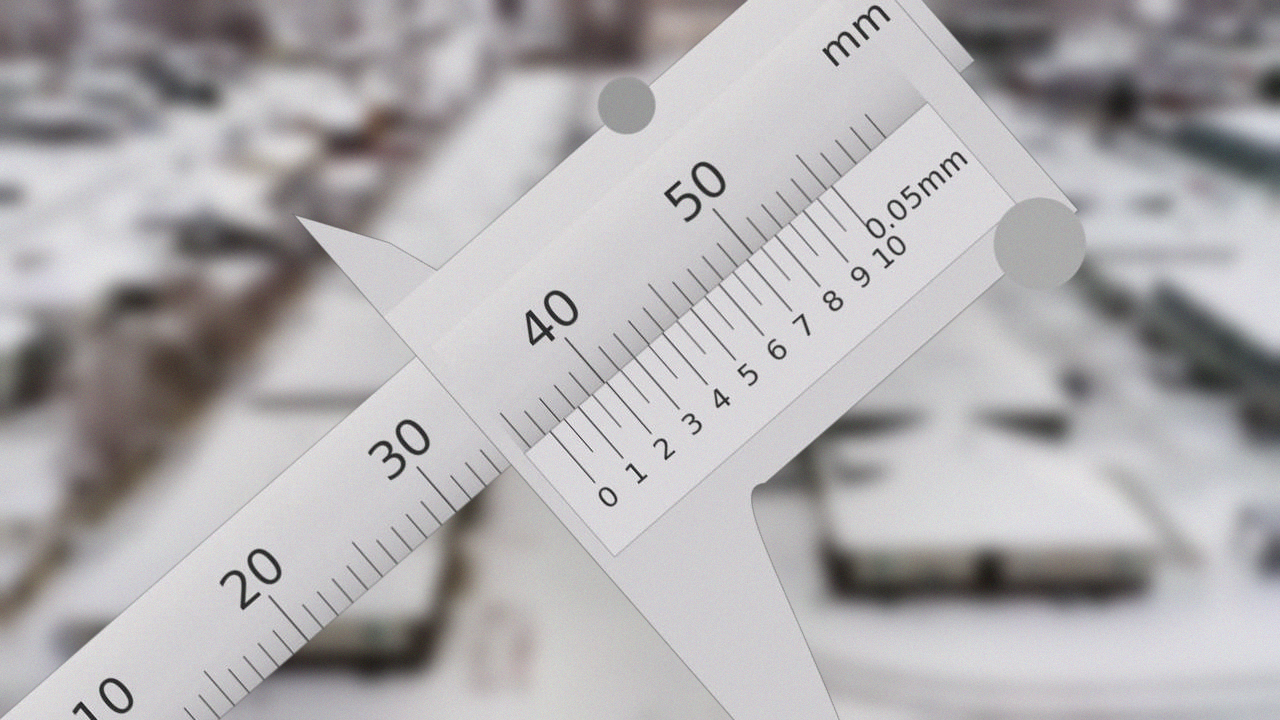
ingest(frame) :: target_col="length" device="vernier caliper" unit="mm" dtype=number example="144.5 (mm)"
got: 36.3 (mm)
